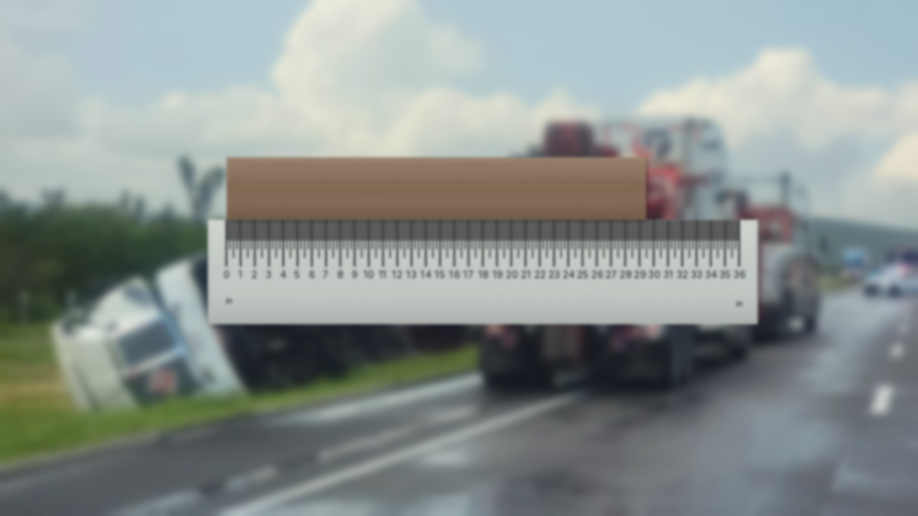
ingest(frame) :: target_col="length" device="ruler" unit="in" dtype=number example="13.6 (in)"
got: 29.5 (in)
